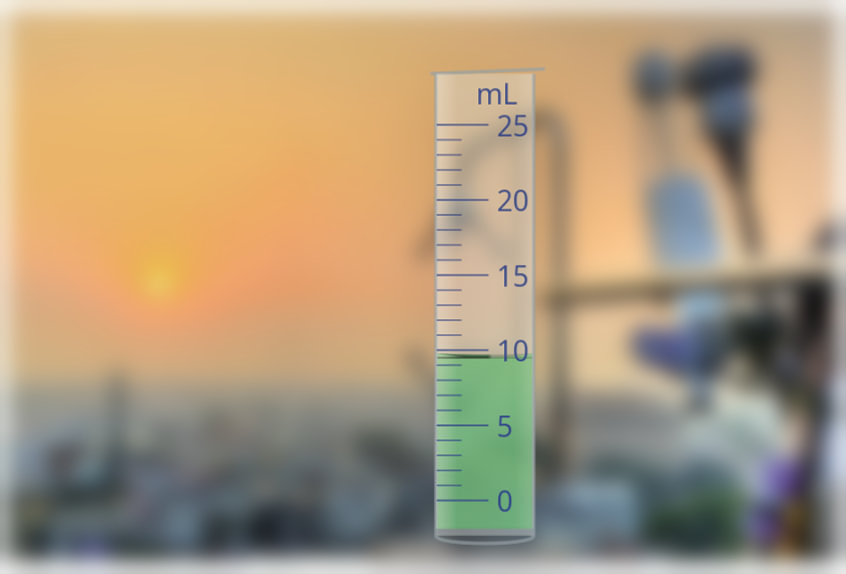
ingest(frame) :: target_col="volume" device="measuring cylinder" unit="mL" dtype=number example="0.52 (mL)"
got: 9.5 (mL)
